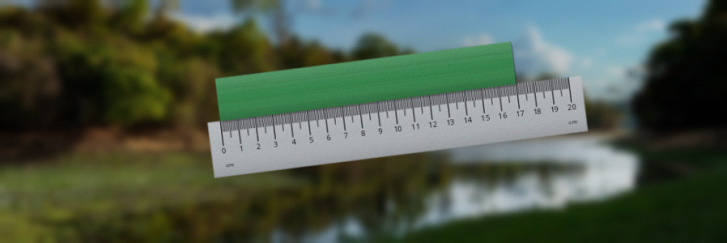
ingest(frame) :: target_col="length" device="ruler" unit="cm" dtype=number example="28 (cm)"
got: 17 (cm)
